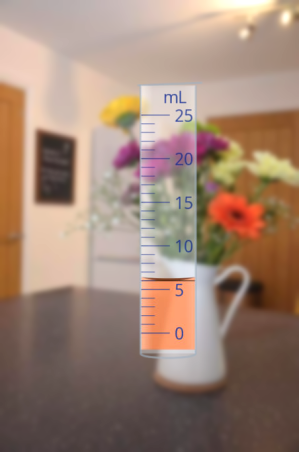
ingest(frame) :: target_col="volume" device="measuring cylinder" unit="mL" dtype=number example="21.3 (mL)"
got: 6 (mL)
